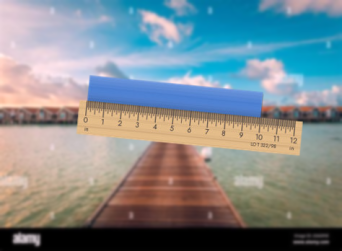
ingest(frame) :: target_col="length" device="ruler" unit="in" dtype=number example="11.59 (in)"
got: 10 (in)
